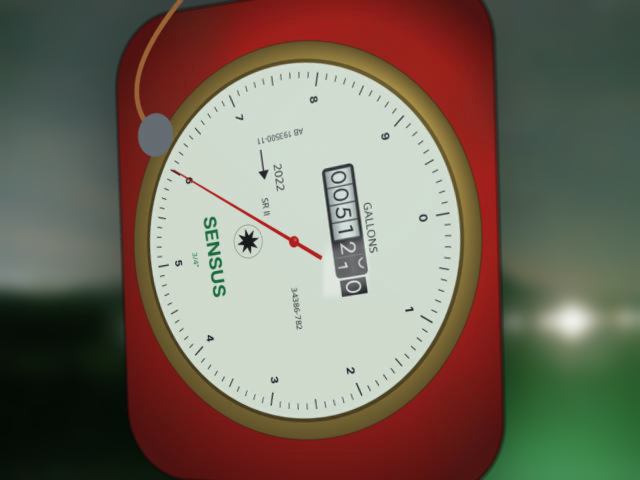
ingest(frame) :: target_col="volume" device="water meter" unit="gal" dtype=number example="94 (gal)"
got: 51206.0 (gal)
